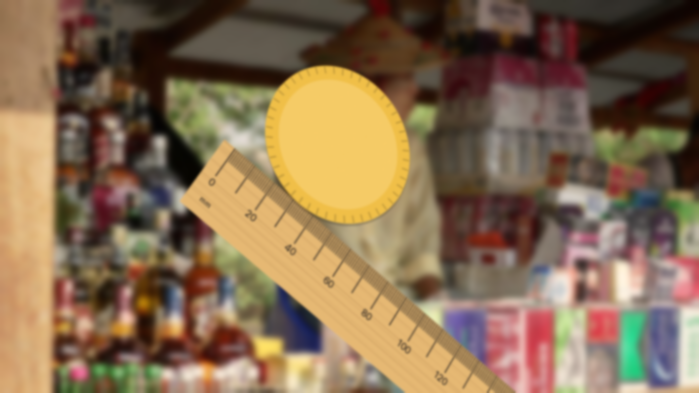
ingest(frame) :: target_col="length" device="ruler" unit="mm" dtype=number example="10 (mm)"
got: 65 (mm)
